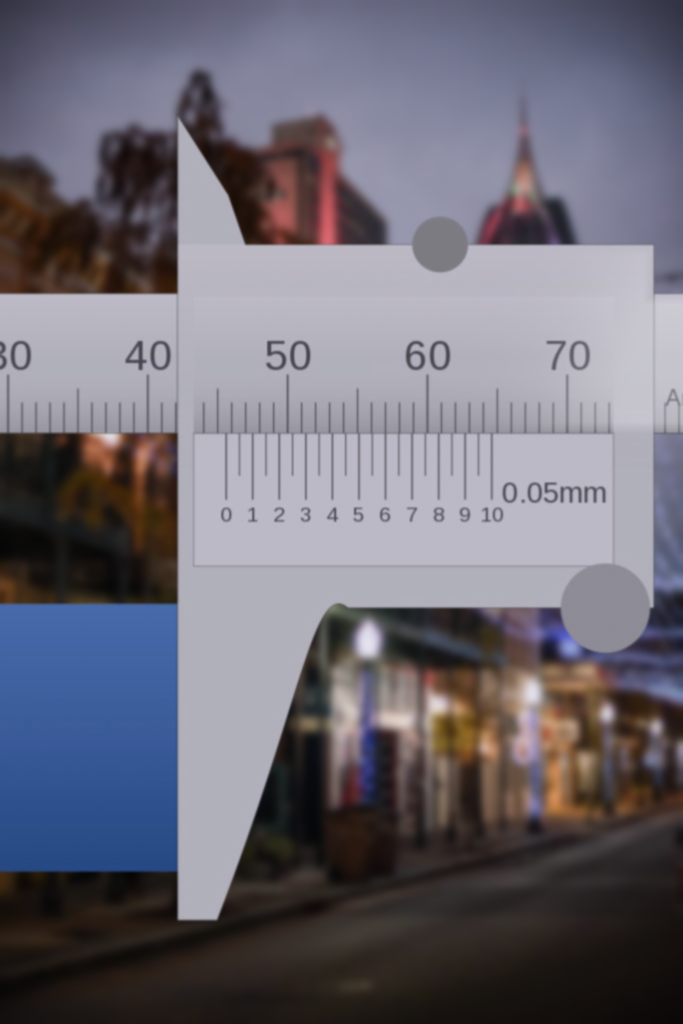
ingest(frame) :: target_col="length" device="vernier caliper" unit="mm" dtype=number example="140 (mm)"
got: 45.6 (mm)
